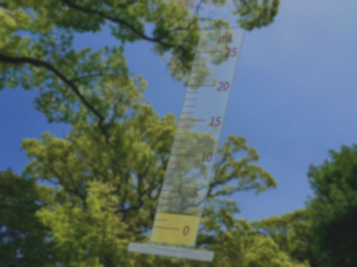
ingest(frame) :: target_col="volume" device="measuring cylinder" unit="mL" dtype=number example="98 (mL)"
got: 2 (mL)
